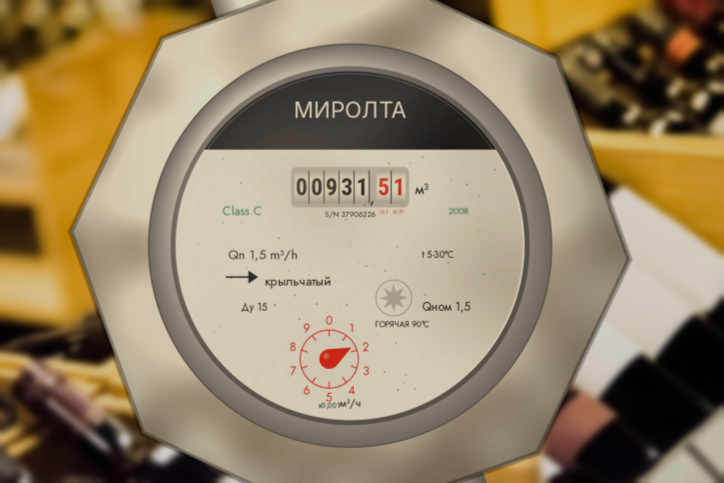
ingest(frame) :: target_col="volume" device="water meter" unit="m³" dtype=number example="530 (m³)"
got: 931.511 (m³)
